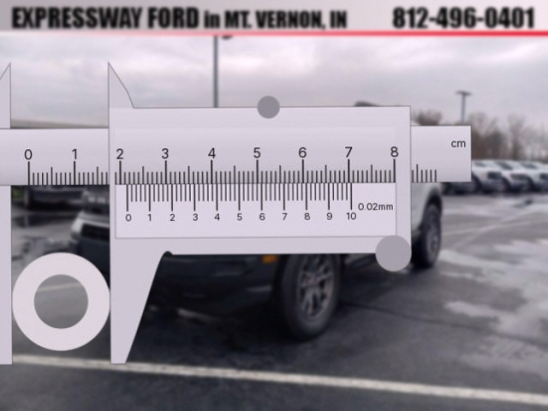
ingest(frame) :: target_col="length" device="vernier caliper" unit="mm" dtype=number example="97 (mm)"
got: 21.5 (mm)
